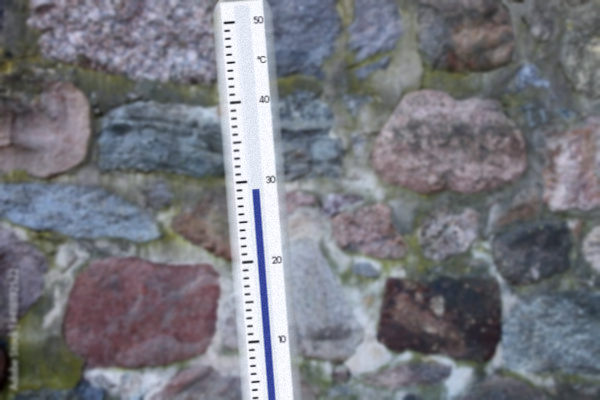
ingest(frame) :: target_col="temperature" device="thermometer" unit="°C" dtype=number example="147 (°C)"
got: 29 (°C)
